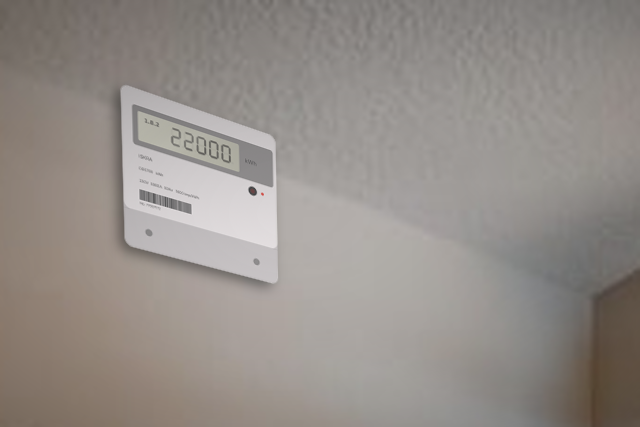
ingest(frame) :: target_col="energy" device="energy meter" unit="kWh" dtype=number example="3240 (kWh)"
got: 22000 (kWh)
